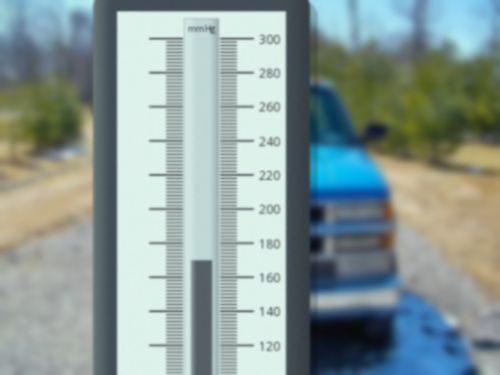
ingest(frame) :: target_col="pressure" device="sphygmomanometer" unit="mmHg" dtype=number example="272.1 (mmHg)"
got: 170 (mmHg)
